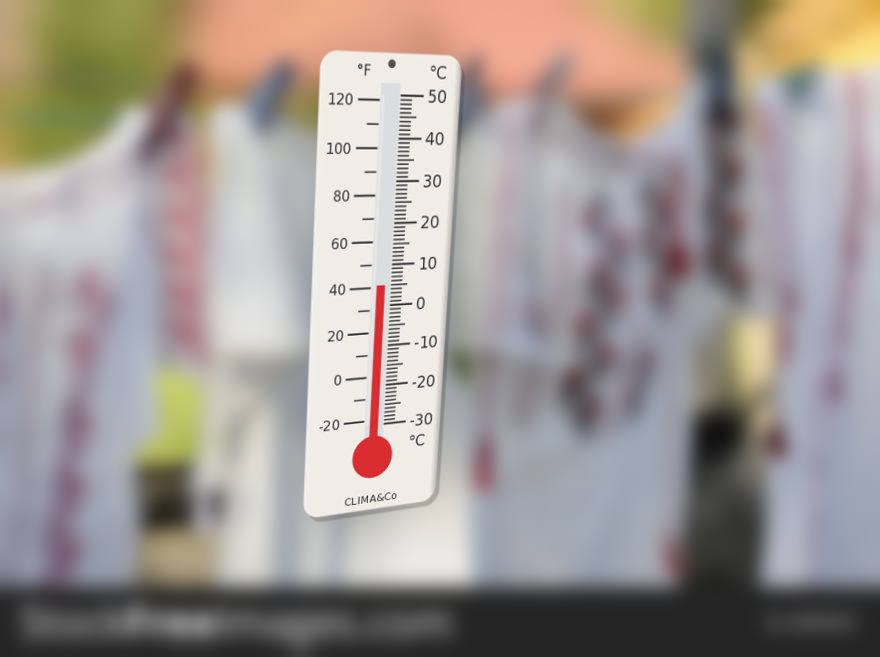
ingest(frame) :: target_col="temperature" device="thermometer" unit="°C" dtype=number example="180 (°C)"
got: 5 (°C)
